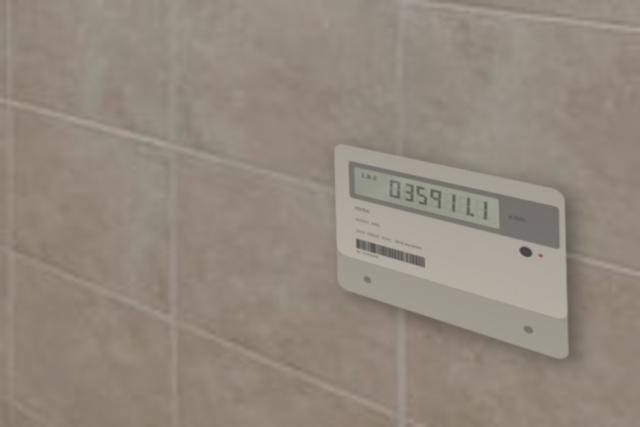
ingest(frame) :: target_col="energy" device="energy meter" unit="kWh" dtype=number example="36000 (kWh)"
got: 35911.1 (kWh)
